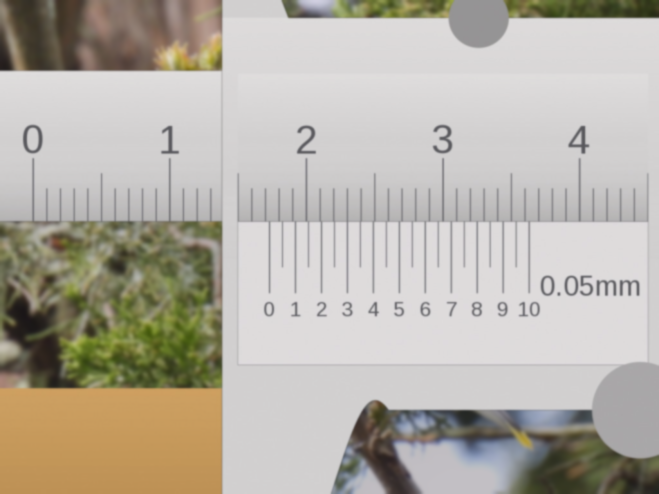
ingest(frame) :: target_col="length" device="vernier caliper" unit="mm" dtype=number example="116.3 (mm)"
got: 17.3 (mm)
